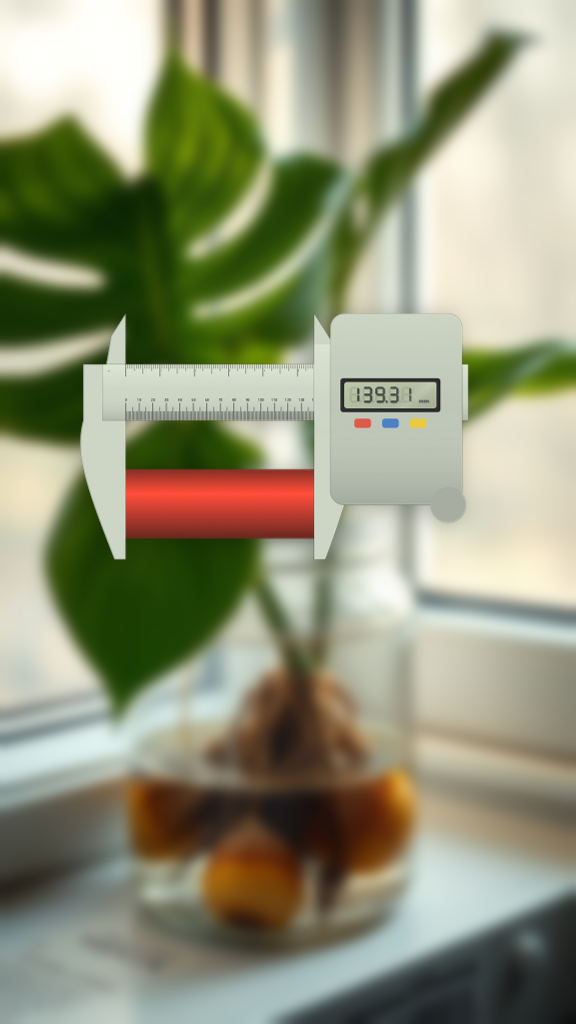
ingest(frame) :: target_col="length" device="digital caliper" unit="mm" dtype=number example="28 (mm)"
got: 139.31 (mm)
